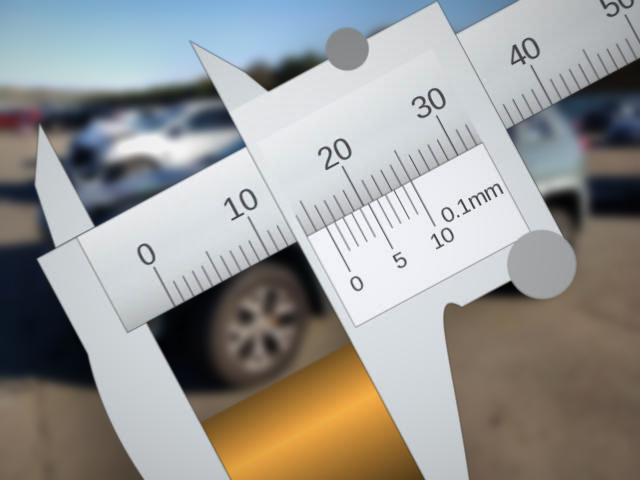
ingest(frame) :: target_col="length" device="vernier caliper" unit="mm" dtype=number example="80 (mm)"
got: 16.0 (mm)
